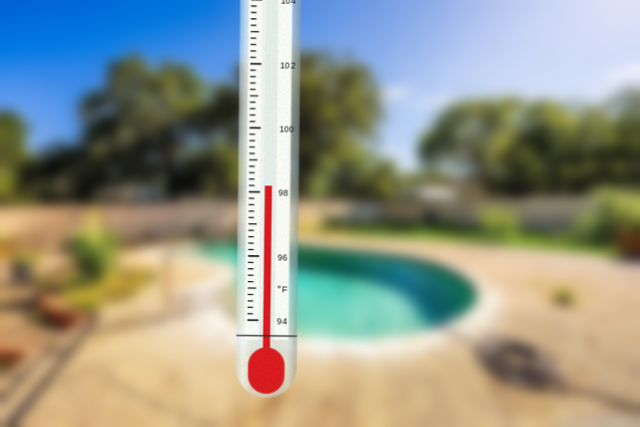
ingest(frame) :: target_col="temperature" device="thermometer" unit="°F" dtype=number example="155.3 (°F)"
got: 98.2 (°F)
